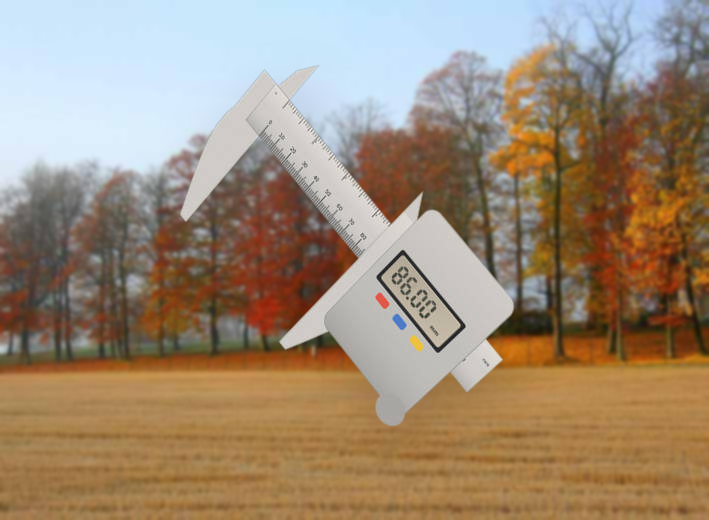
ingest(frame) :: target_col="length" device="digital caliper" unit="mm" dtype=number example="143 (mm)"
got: 86.00 (mm)
